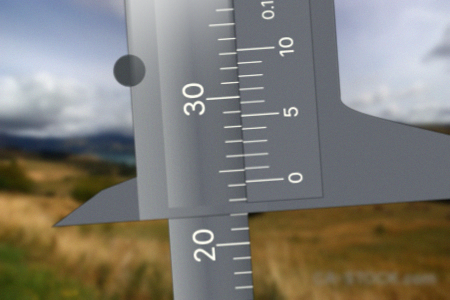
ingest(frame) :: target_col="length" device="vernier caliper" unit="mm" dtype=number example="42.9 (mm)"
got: 24.2 (mm)
